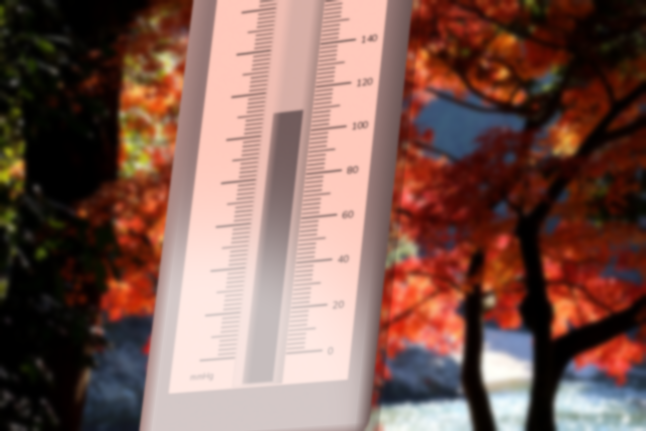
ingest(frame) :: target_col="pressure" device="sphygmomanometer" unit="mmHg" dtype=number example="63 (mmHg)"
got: 110 (mmHg)
